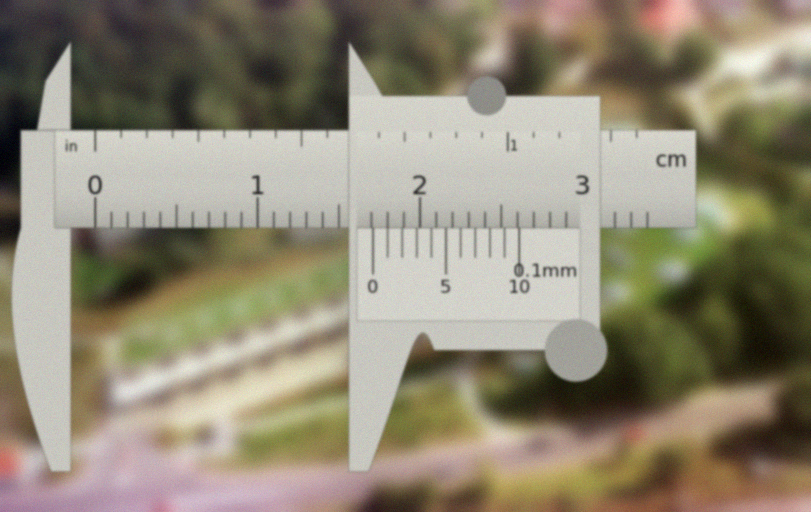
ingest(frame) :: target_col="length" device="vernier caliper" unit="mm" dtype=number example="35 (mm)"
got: 17.1 (mm)
